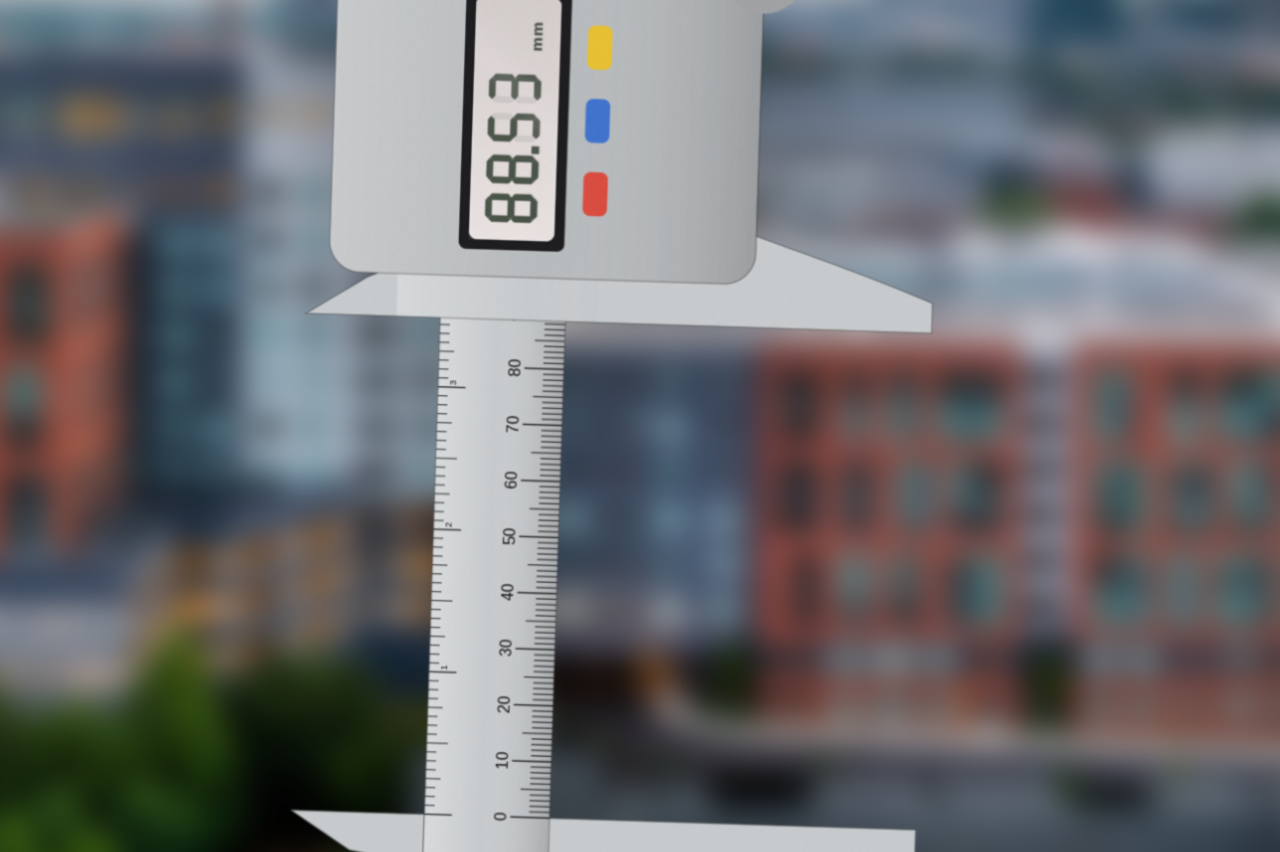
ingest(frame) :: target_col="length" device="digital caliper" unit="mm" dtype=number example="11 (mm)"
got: 88.53 (mm)
